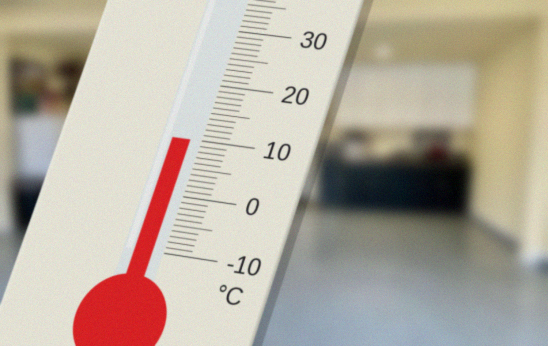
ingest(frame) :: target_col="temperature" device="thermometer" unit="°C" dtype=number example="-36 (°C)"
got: 10 (°C)
